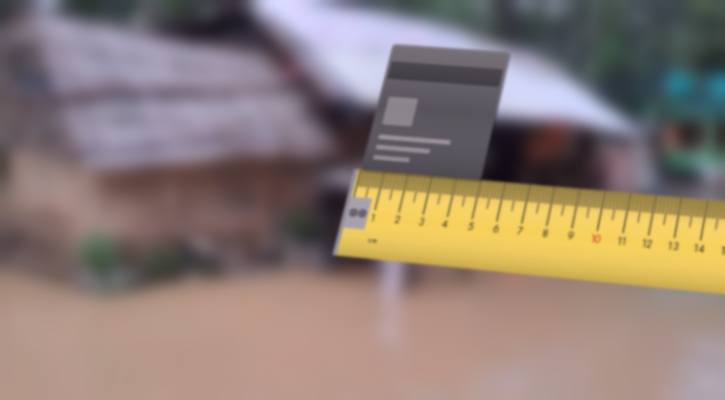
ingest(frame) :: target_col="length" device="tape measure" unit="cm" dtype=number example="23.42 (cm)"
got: 5 (cm)
